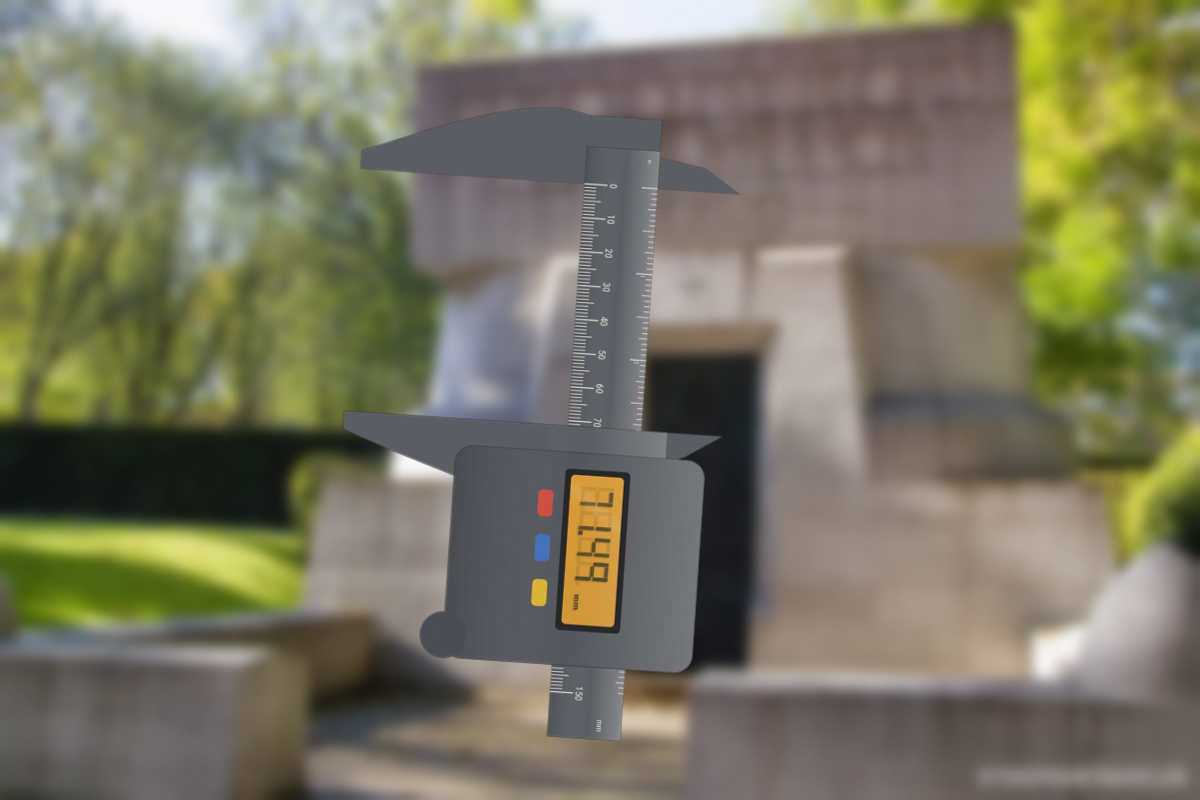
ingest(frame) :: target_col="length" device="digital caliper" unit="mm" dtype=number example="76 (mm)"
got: 71.49 (mm)
